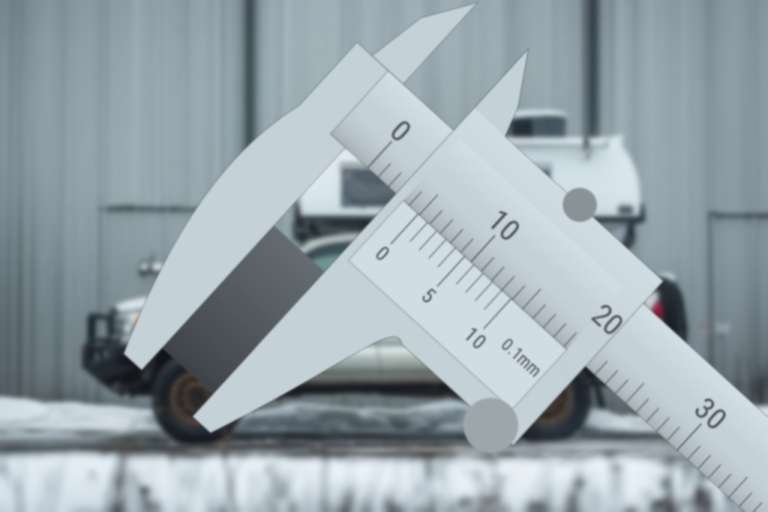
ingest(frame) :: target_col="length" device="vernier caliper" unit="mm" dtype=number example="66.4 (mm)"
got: 4.9 (mm)
